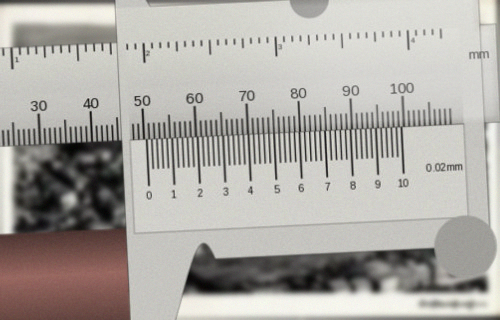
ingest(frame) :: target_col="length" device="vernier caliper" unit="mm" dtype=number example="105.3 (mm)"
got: 50.5 (mm)
